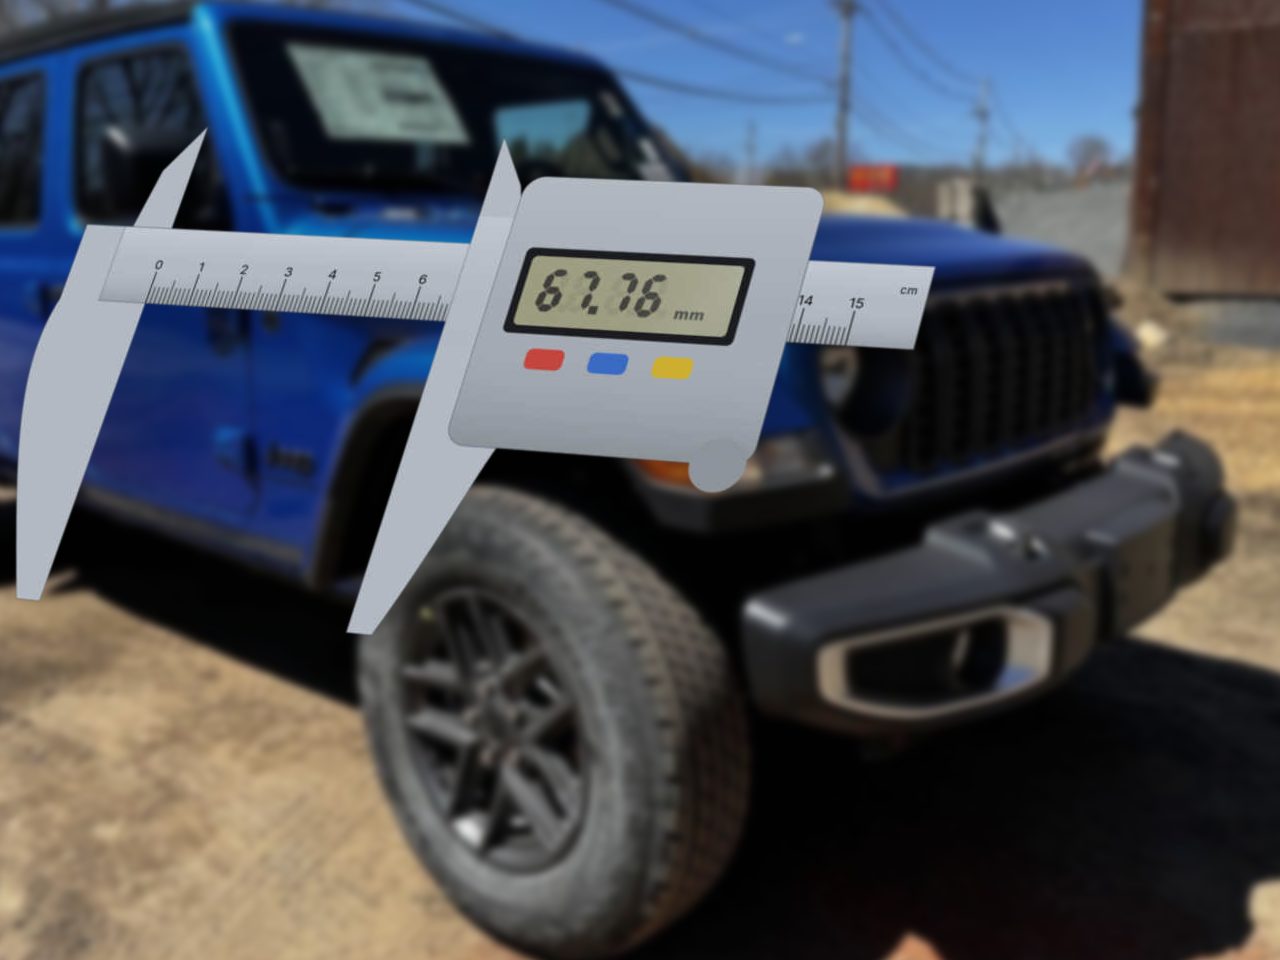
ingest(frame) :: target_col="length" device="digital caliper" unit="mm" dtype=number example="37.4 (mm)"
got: 67.76 (mm)
